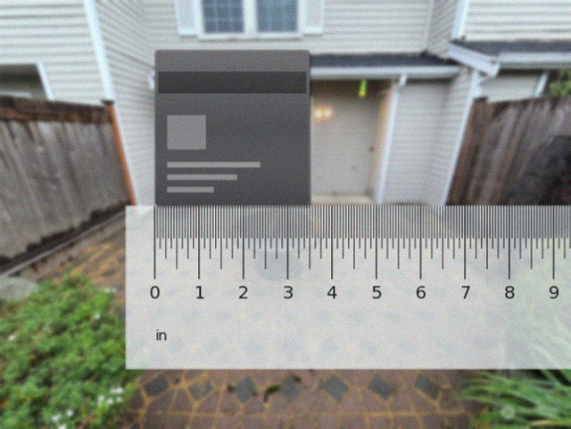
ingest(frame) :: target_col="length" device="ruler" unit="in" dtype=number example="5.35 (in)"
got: 3.5 (in)
